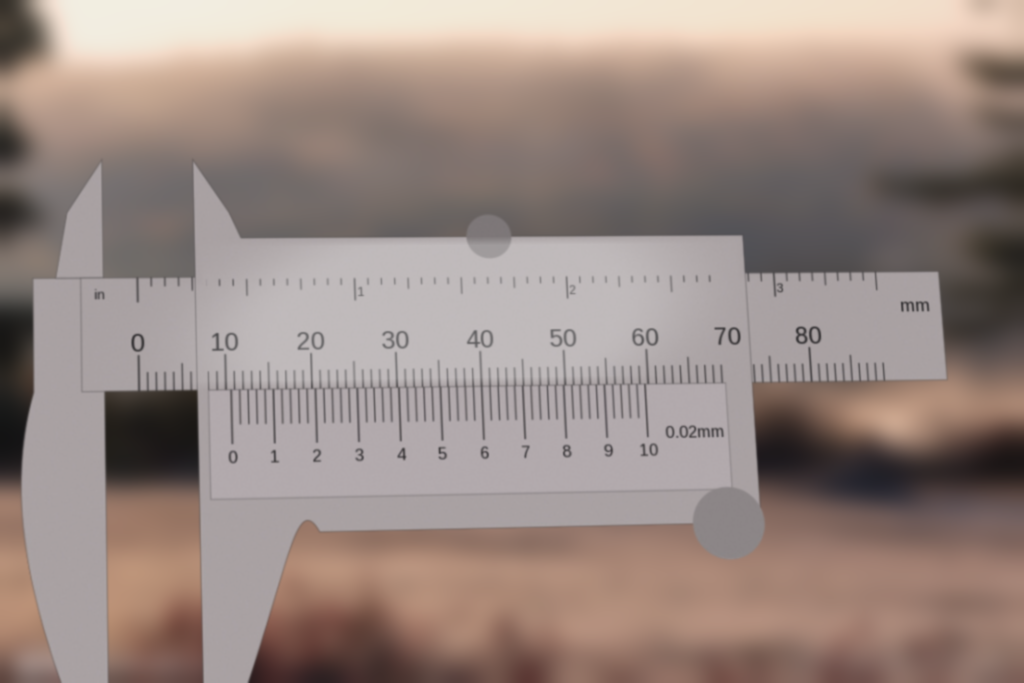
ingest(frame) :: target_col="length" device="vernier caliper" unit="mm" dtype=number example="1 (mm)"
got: 10.6 (mm)
